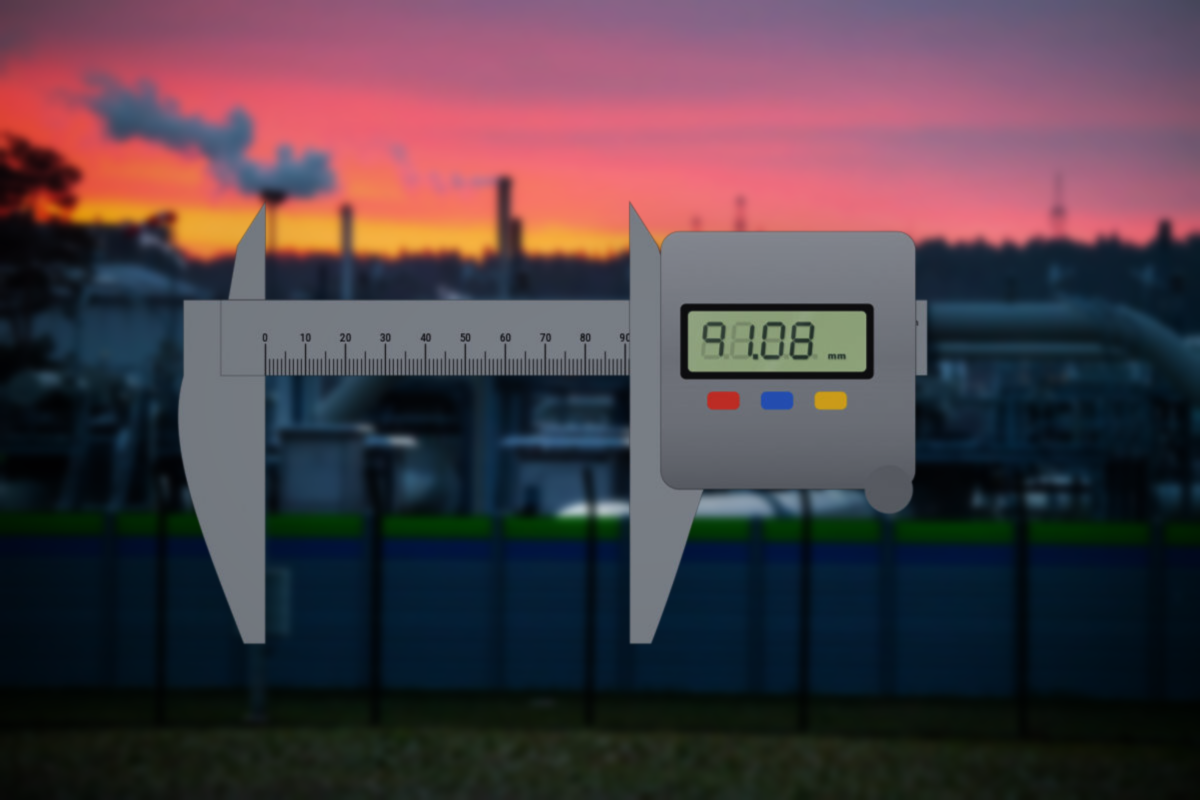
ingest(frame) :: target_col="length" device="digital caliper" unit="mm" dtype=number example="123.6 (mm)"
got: 91.08 (mm)
